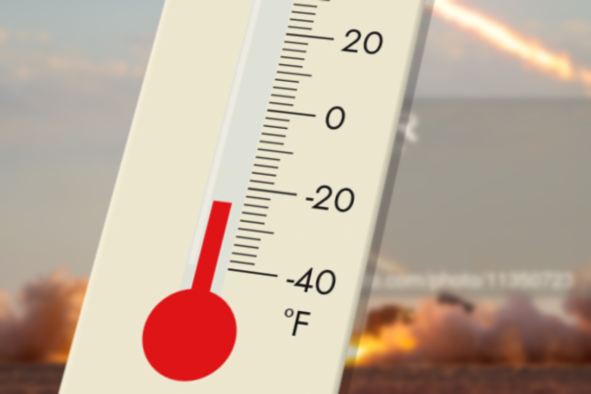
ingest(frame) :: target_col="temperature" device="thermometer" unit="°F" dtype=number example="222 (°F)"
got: -24 (°F)
